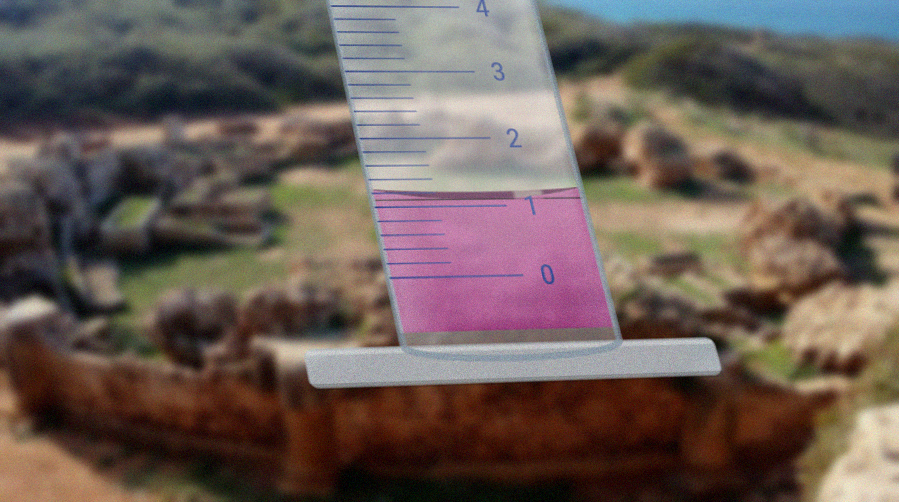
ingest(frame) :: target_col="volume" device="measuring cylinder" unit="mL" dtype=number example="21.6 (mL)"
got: 1.1 (mL)
